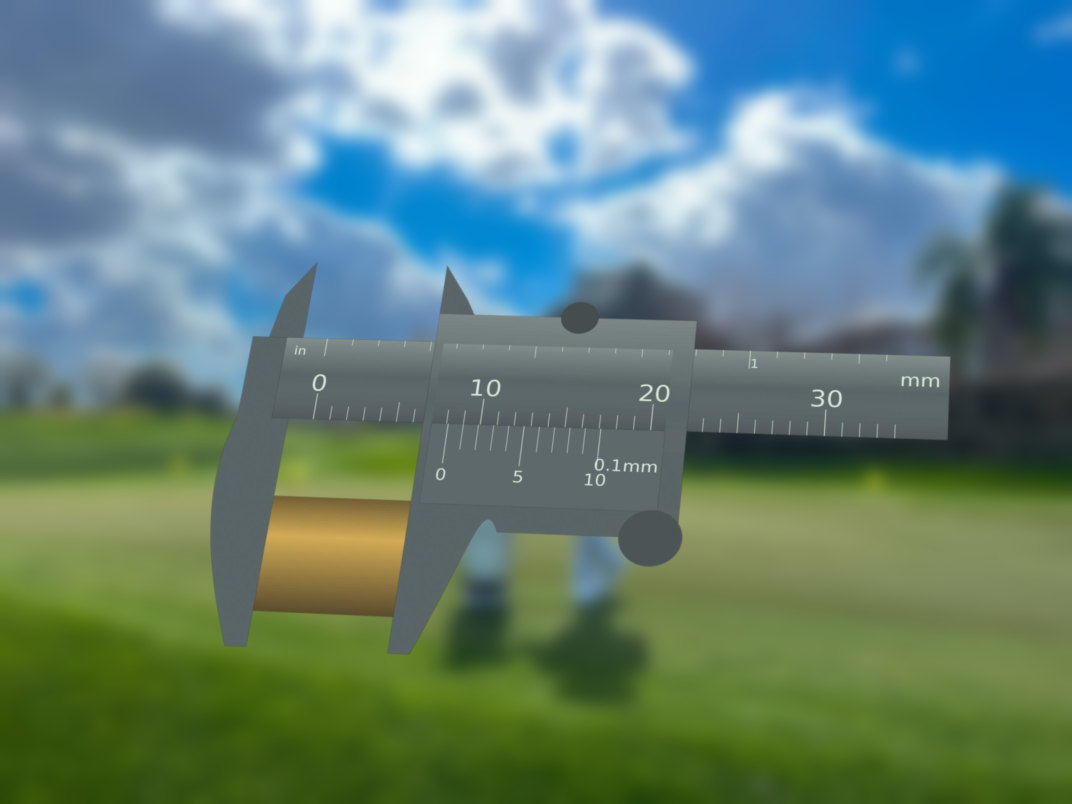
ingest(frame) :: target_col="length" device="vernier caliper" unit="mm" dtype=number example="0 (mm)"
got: 8.1 (mm)
